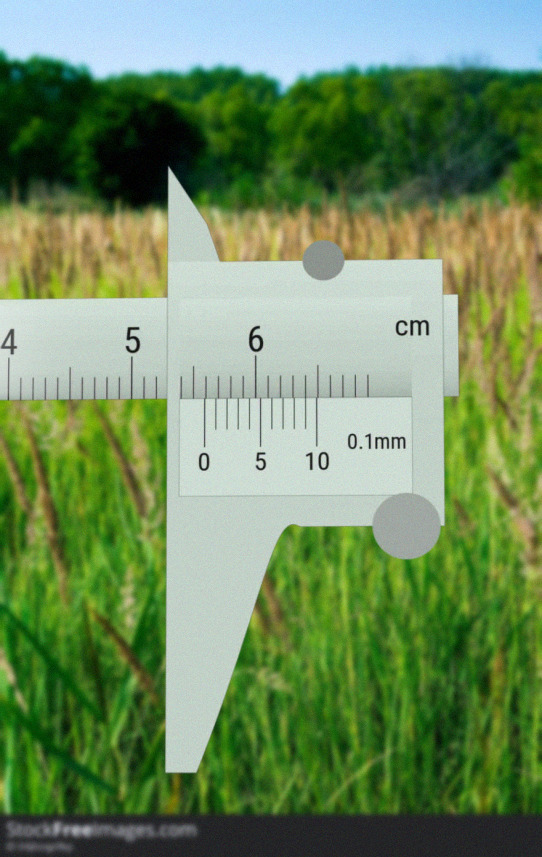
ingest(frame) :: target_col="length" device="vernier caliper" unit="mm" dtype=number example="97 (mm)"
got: 55.9 (mm)
